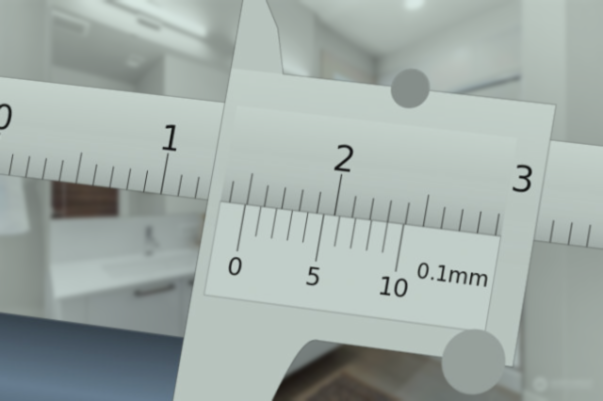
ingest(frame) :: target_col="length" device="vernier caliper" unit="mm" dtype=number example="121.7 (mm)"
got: 14.9 (mm)
